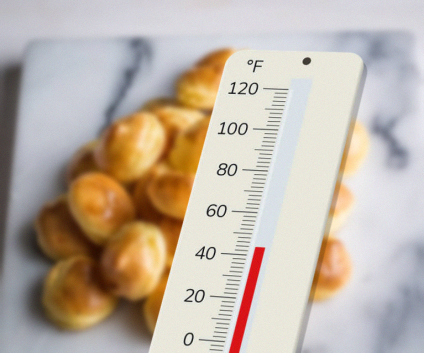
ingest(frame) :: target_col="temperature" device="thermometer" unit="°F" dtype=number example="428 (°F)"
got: 44 (°F)
